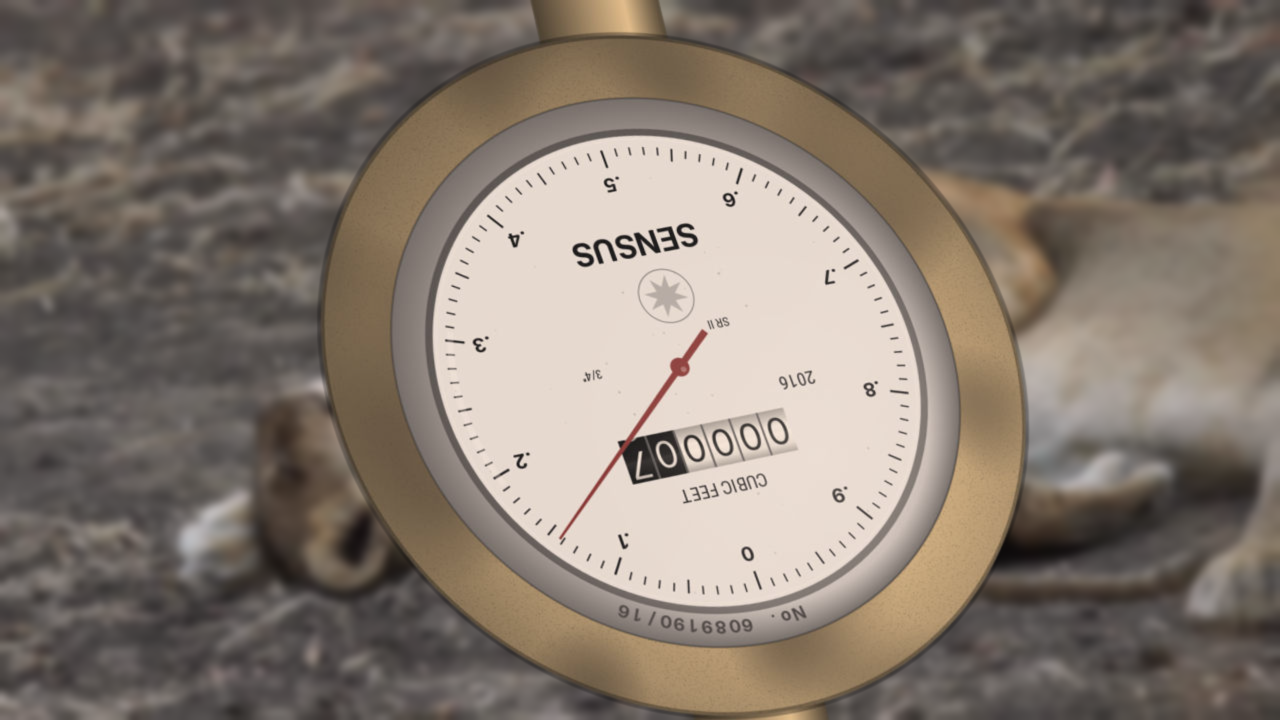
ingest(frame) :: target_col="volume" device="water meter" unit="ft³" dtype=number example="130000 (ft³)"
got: 7.14 (ft³)
